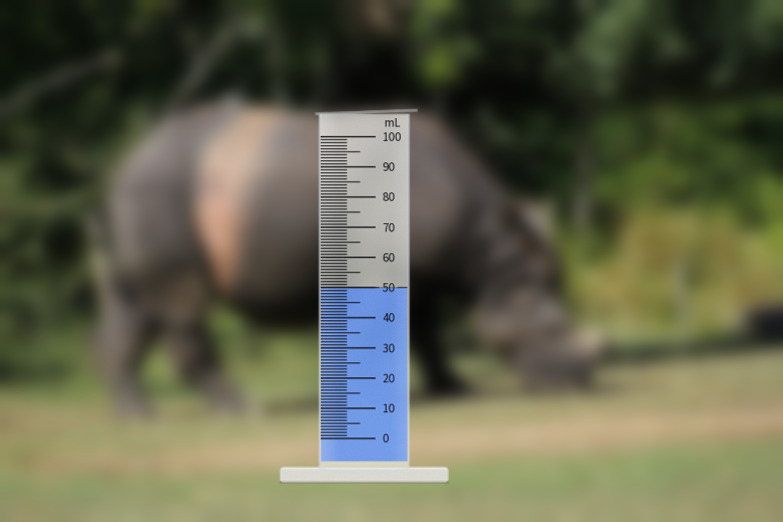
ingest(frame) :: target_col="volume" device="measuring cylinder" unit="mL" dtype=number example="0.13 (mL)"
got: 50 (mL)
